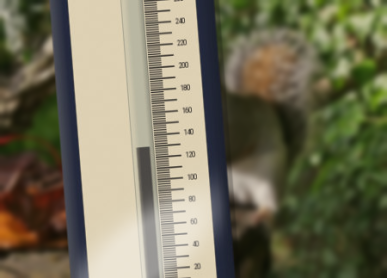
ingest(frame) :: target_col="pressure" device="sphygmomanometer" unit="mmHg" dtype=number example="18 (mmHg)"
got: 130 (mmHg)
